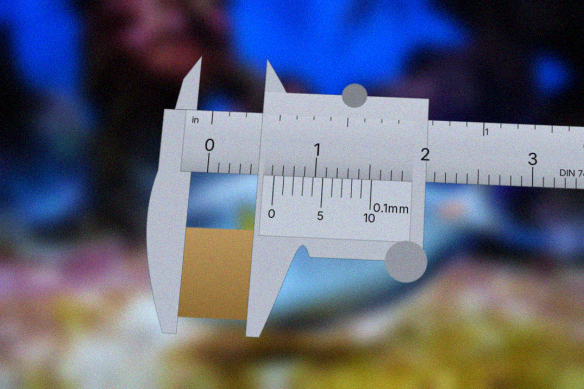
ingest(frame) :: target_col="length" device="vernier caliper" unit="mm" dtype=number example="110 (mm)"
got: 6.2 (mm)
